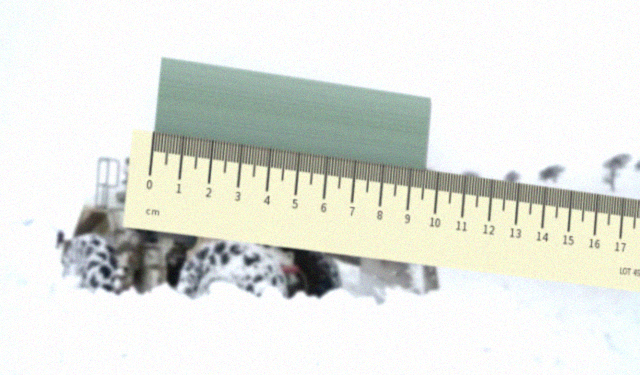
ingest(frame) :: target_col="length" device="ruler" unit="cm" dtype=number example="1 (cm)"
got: 9.5 (cm)
